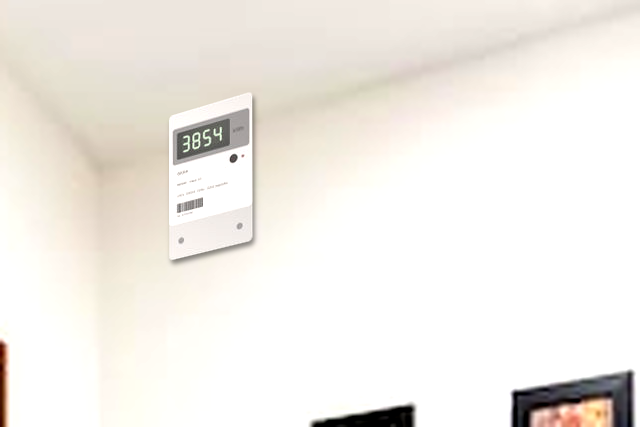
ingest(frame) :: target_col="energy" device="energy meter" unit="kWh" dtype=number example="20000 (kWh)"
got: 3854 (kWh)
